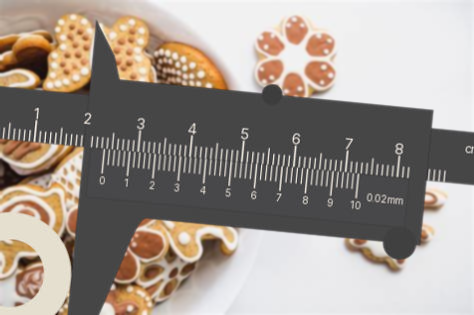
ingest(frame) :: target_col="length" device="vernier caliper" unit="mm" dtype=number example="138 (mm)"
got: 23.5 (mm)
